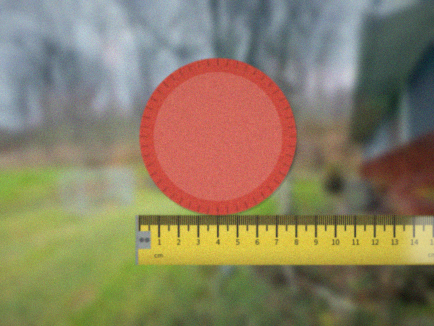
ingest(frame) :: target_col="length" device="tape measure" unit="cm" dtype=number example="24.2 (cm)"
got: 8 (cm)
